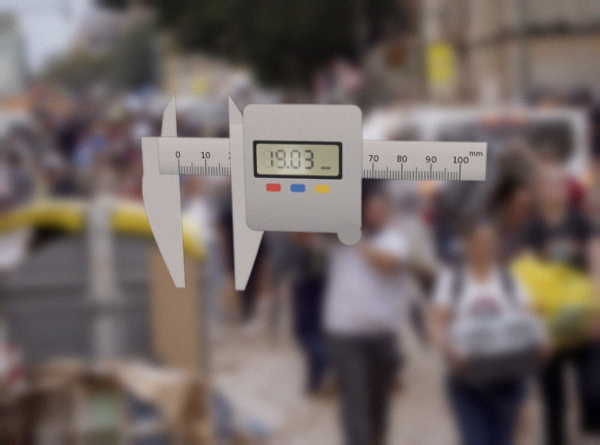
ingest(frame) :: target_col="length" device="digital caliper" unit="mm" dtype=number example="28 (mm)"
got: 19.03 (mm)
